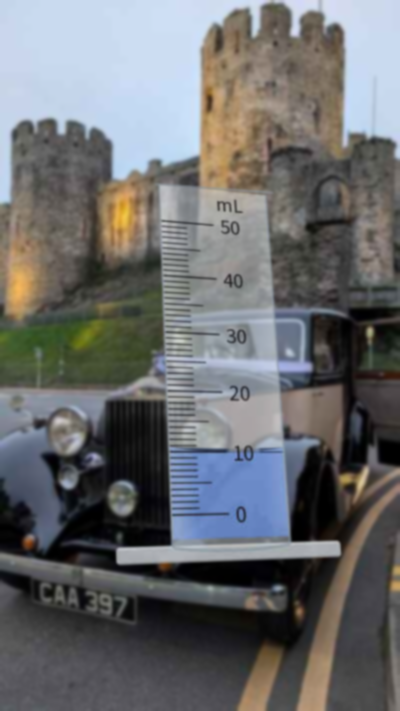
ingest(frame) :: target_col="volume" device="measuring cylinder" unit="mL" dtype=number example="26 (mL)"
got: 10 (mL)
